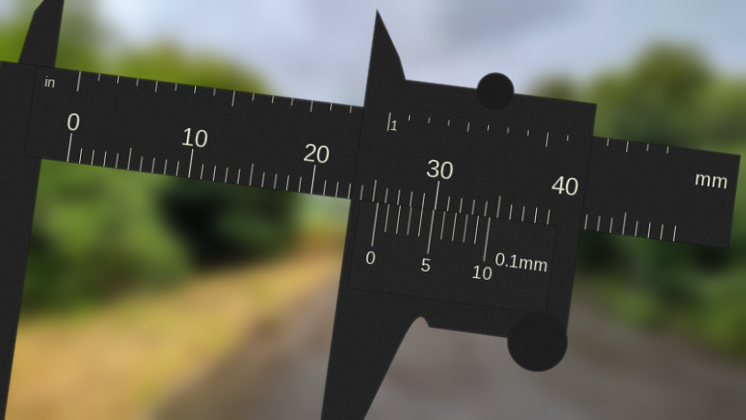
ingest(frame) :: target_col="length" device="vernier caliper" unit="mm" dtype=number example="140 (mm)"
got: 25.4 (mm)
